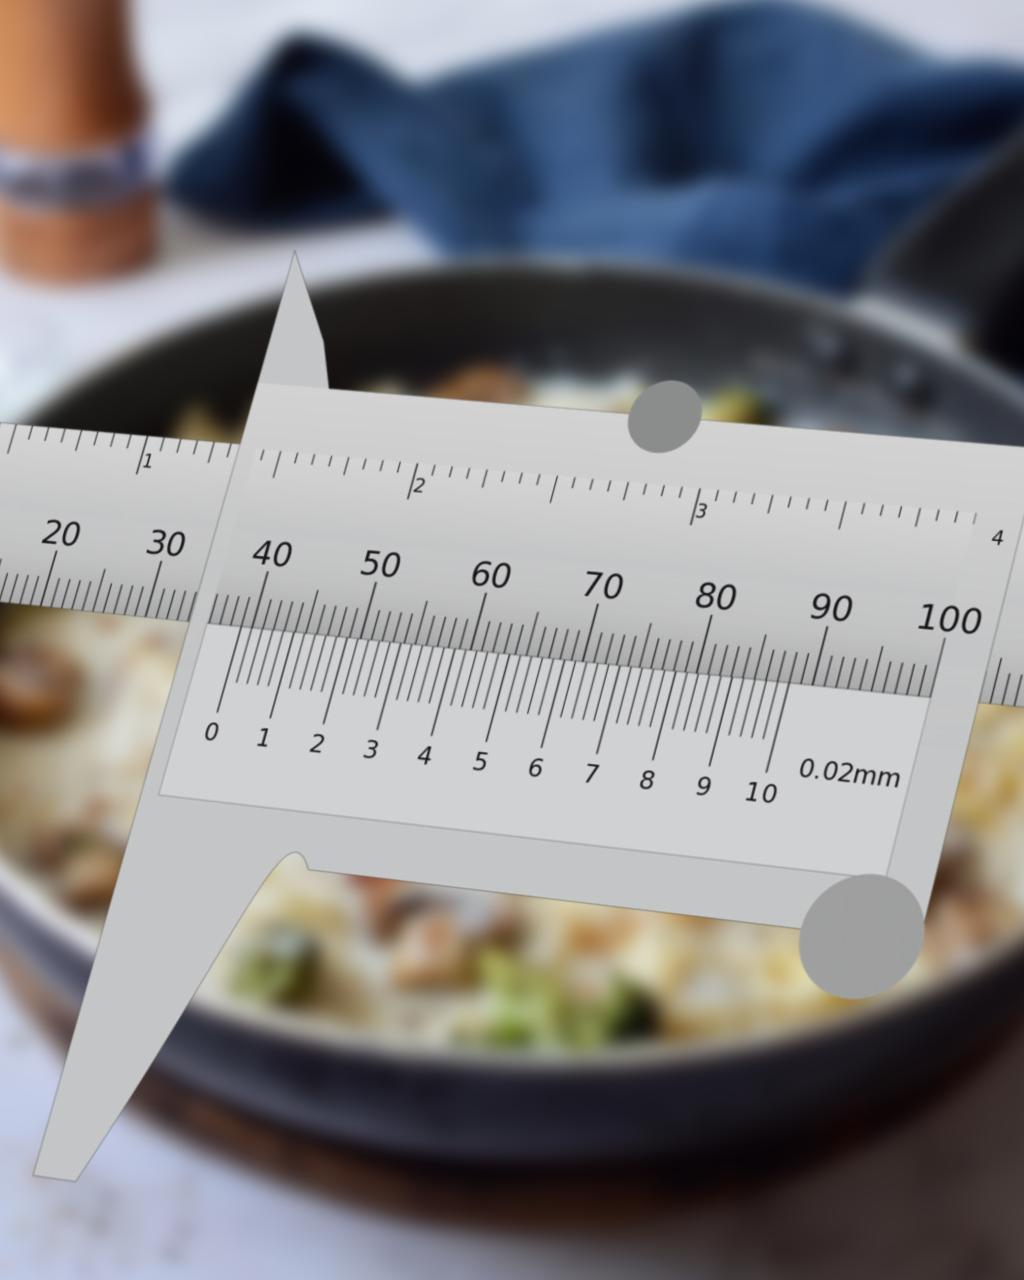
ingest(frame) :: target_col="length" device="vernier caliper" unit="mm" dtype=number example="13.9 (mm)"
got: 39.0 (mm)
